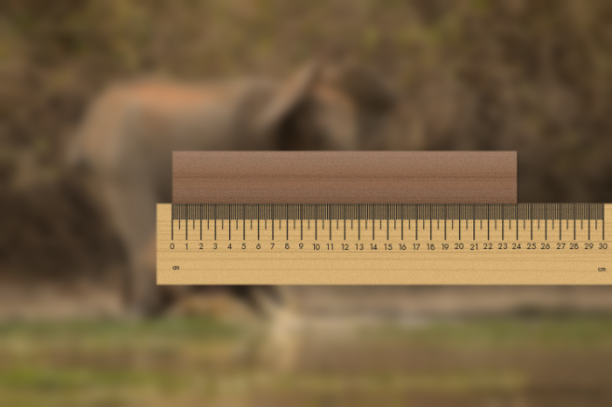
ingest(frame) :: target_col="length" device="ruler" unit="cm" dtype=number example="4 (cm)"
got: 24 (cm)
